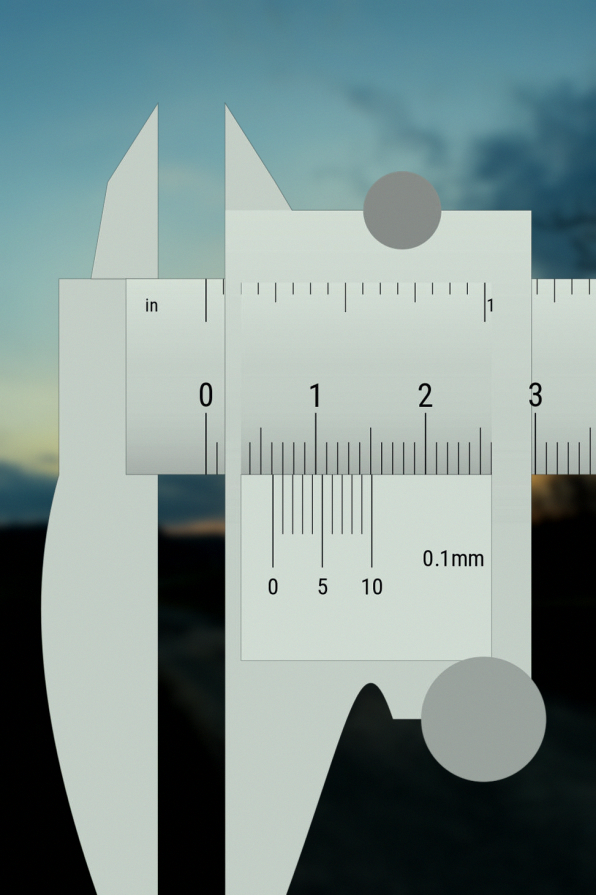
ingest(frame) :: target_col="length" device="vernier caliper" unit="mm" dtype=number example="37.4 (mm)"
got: 6.1 (mm)
